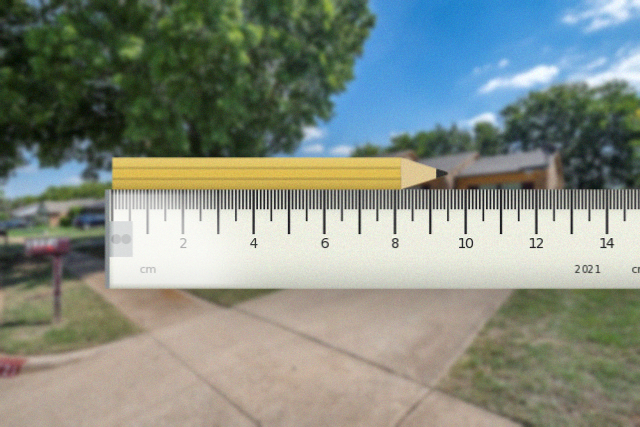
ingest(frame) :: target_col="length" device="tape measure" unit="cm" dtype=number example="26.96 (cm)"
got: 9.5 (cm)
